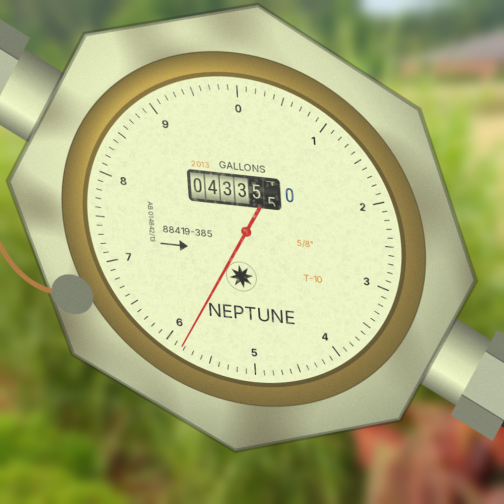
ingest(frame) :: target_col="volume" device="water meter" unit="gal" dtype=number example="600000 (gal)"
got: 433545.8 (gal)
